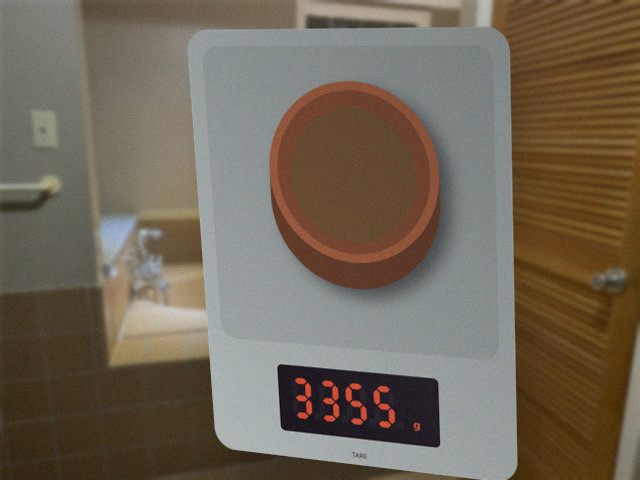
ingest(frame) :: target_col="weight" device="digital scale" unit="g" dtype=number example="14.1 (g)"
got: 3355 (g)
